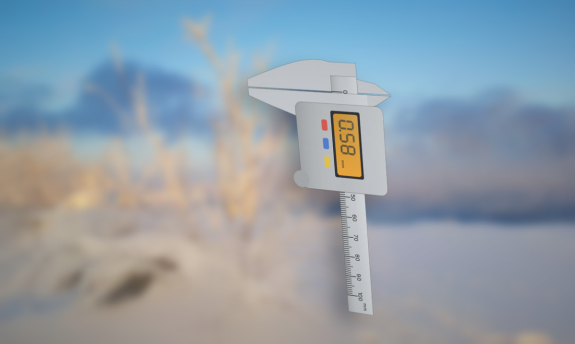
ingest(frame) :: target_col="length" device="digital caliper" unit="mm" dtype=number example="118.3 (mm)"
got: 0.58 (mm)
